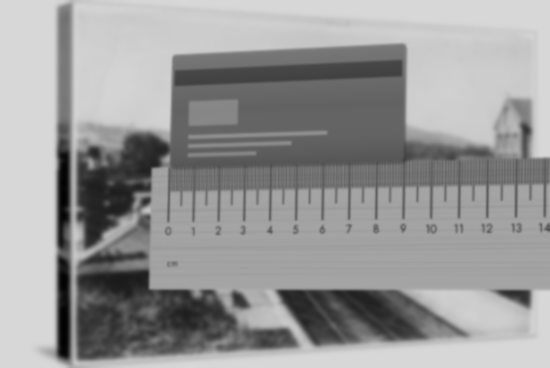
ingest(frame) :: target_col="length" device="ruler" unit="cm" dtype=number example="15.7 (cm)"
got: 9 (cm)
